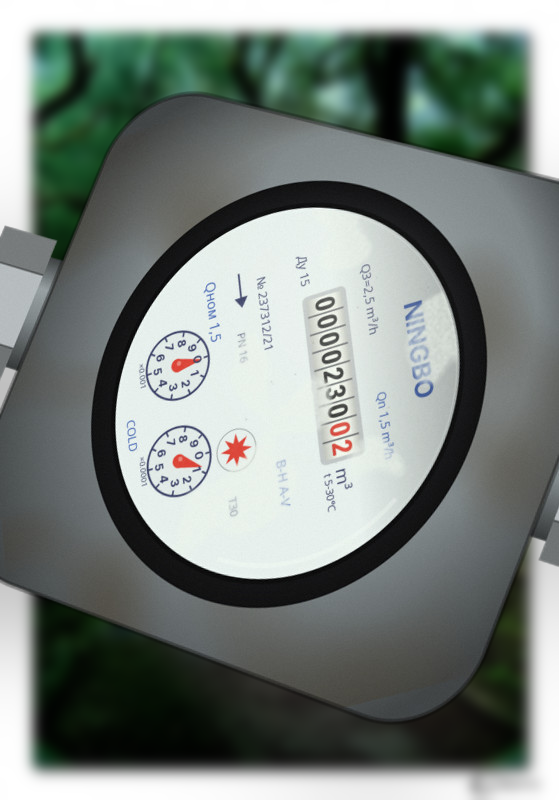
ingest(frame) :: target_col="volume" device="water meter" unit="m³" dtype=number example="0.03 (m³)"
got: 230.0200 (m³)
